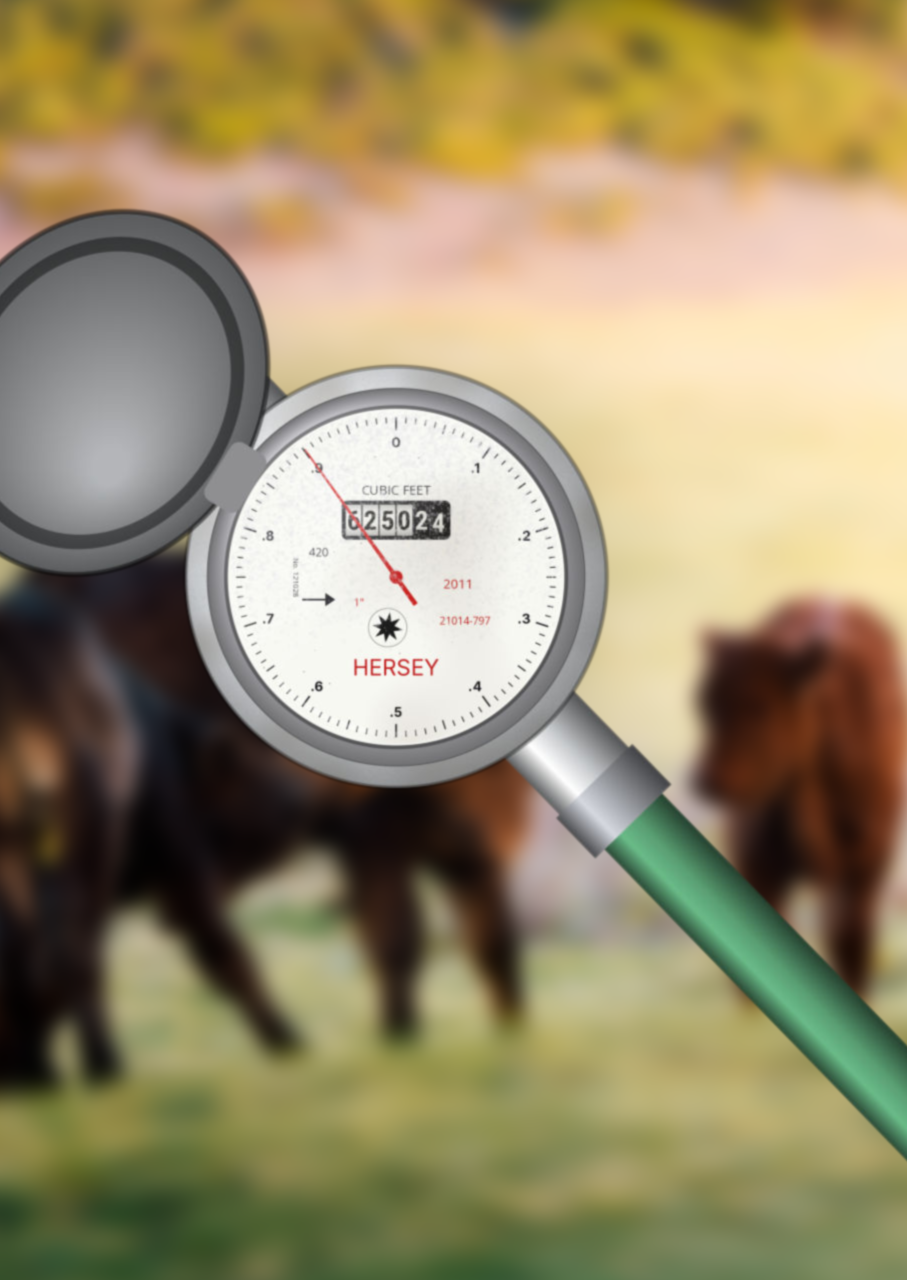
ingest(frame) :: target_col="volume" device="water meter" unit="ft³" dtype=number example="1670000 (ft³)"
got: 625023.90 (ft³)
